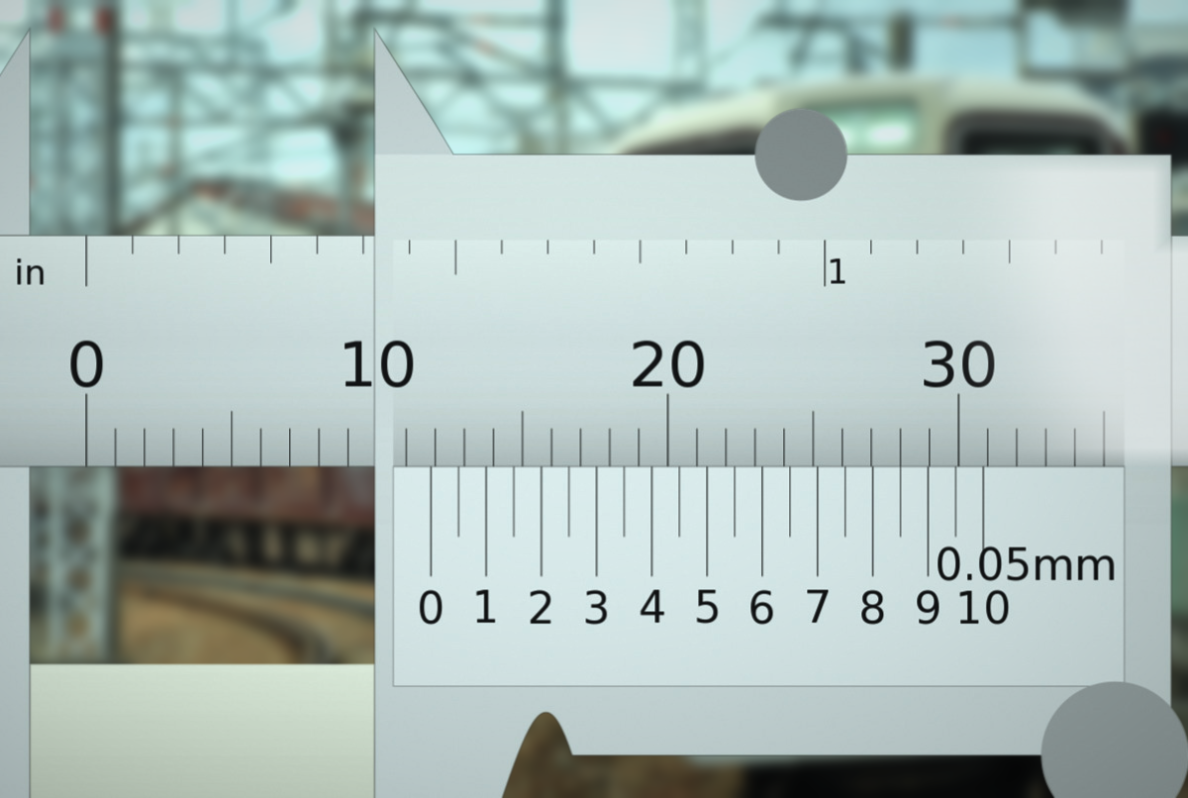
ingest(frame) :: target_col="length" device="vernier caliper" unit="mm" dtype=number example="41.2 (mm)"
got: 11.85 (mm)
